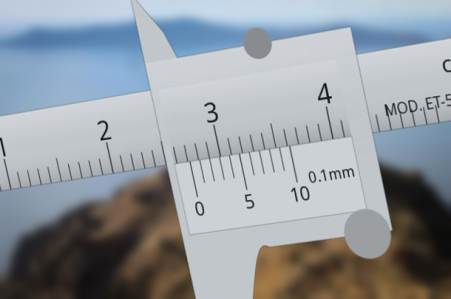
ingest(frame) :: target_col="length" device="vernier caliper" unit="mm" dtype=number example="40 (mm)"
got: 27.2 (mm)
